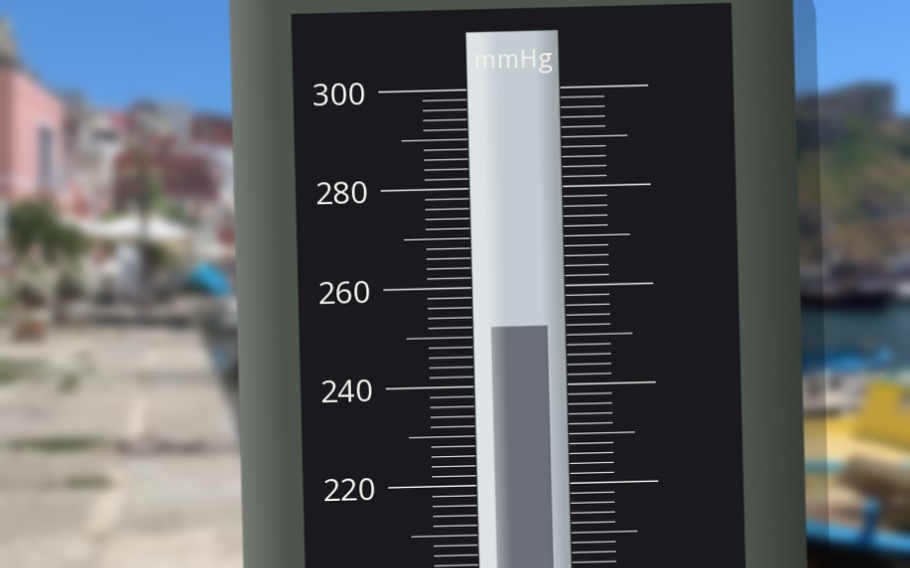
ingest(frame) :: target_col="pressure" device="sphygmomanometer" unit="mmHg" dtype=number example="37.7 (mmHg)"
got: 252 (mmHg)
